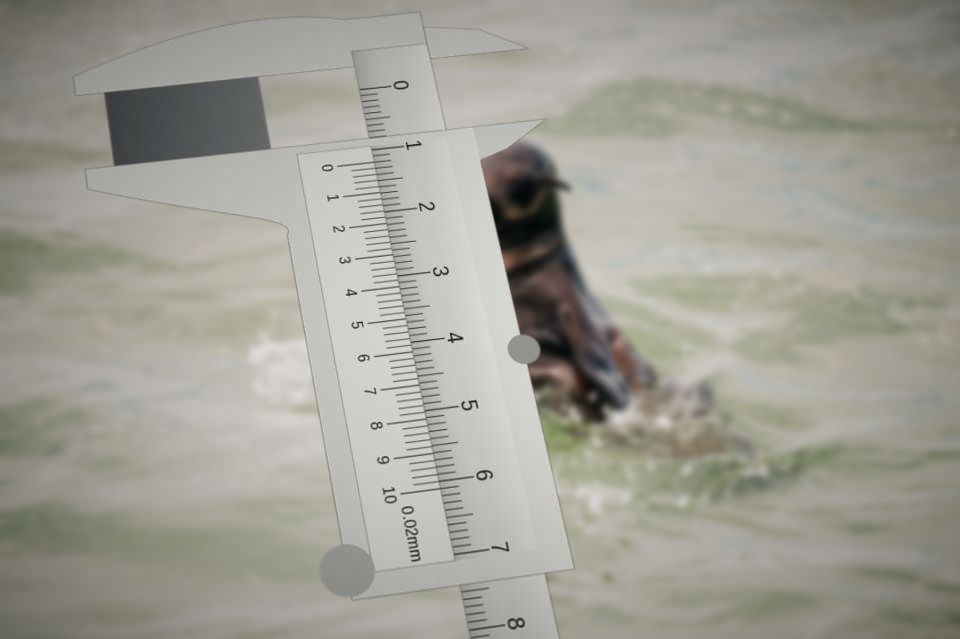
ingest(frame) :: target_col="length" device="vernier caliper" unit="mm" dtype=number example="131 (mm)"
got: 12.0 (mm)
